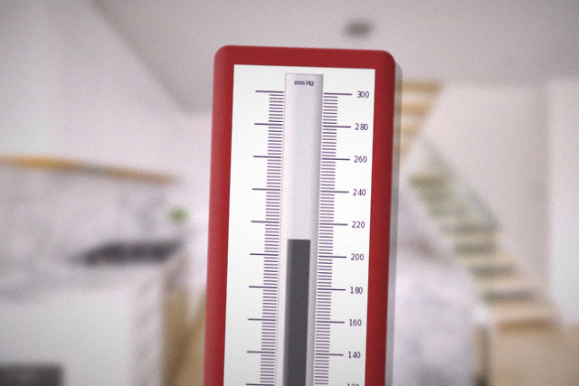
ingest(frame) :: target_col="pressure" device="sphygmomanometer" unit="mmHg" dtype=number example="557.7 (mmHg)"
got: 210 (mmHg)
